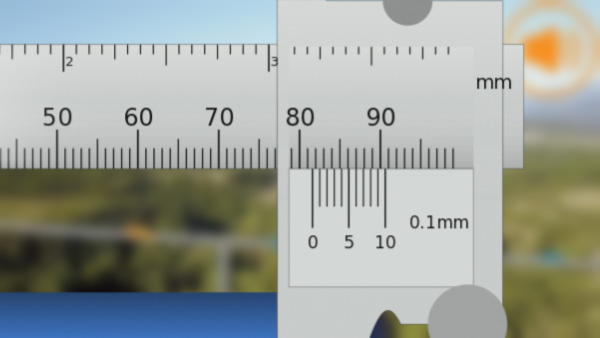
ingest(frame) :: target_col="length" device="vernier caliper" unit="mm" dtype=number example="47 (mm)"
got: 81.6 (mm)
